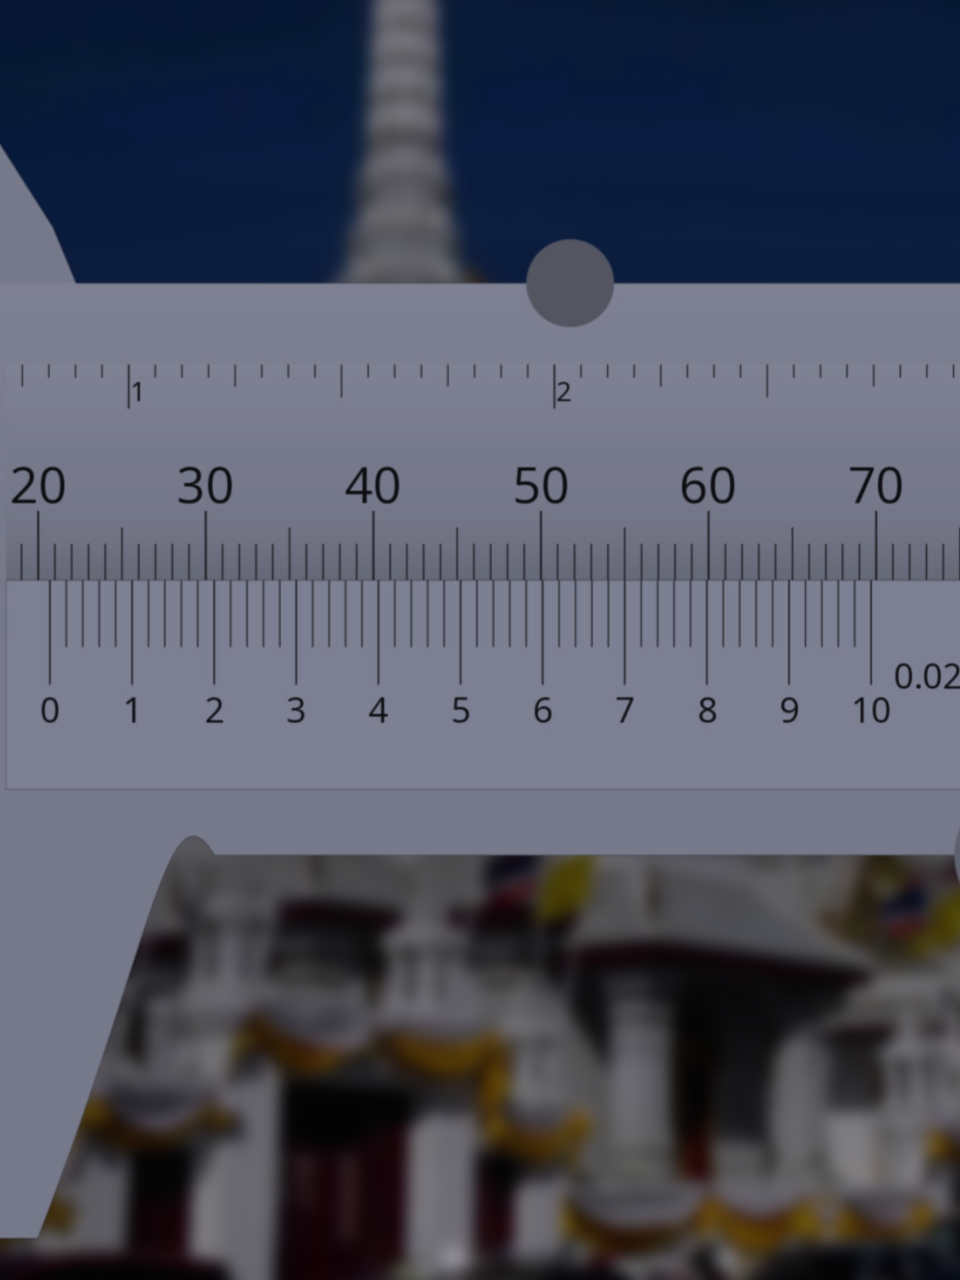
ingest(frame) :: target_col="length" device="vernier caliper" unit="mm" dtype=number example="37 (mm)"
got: 20.7 (mm)
